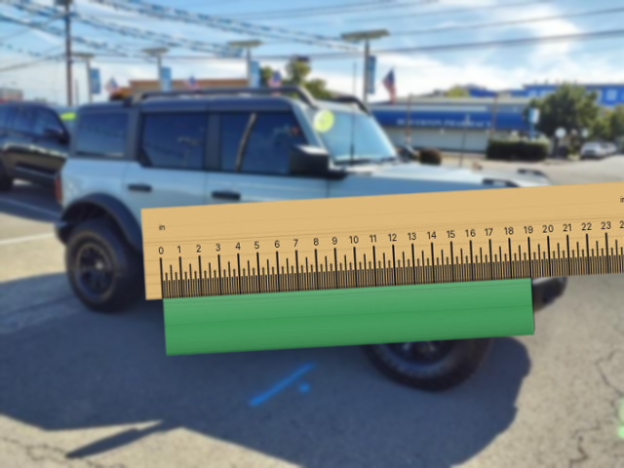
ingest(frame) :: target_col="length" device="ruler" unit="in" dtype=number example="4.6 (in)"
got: 19 (in)
